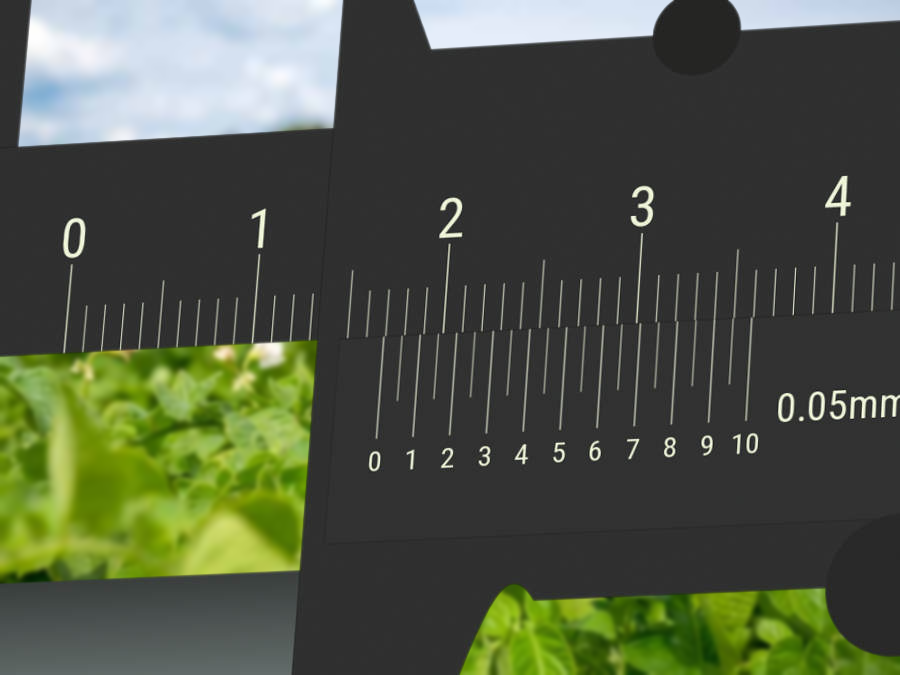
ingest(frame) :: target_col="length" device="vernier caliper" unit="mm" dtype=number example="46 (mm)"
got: 16.9 (mm)
